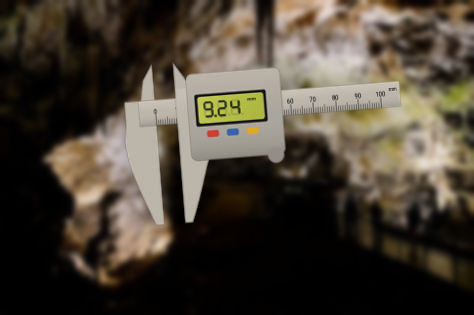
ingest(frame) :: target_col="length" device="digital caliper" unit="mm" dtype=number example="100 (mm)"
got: 9.24 (mm)
